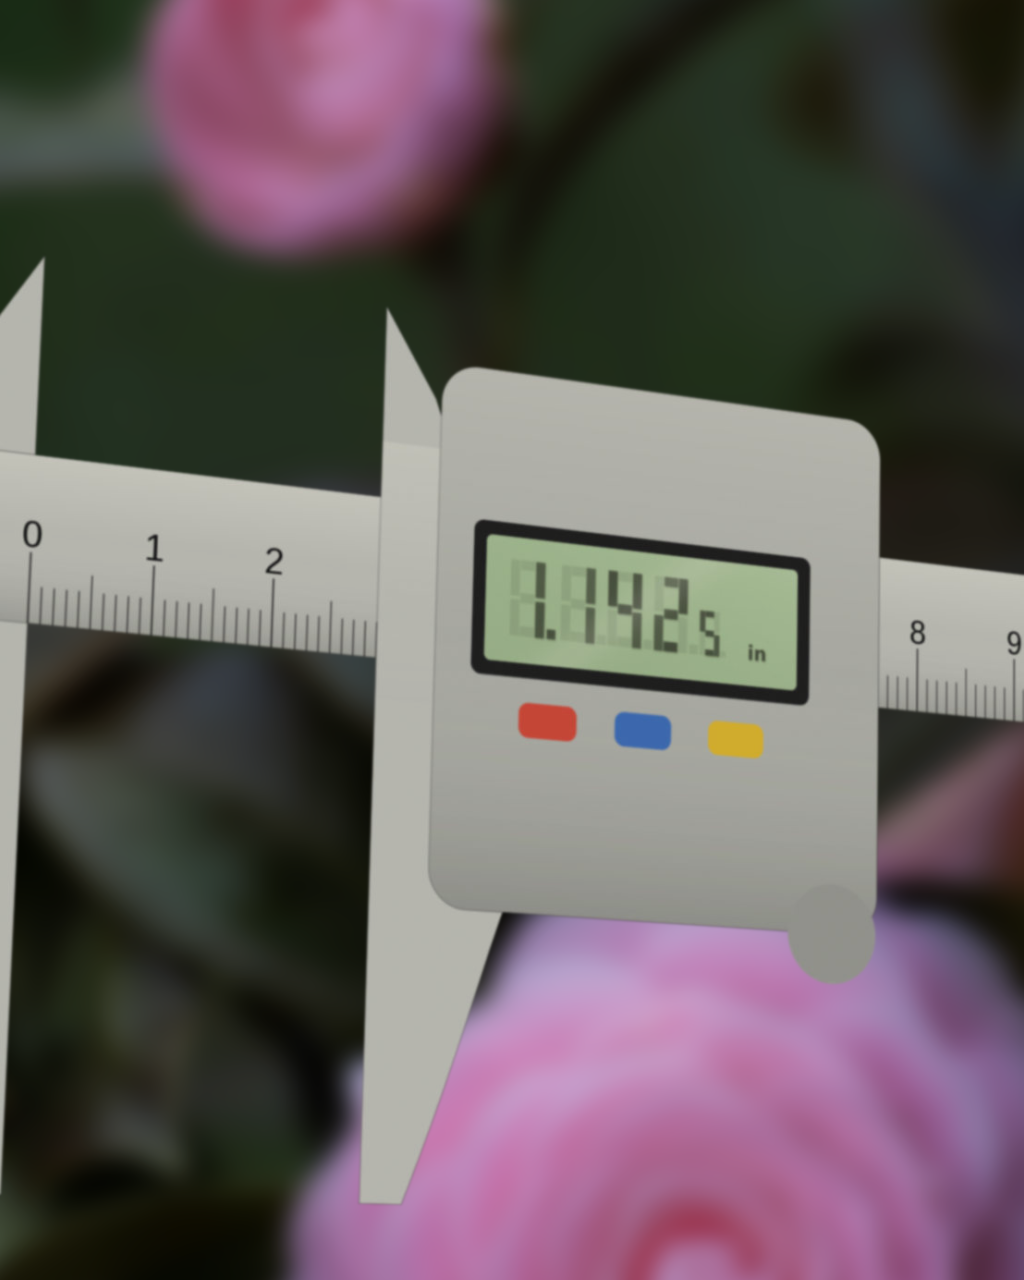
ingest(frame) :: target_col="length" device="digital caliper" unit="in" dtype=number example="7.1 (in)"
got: 1.1425 (in)
